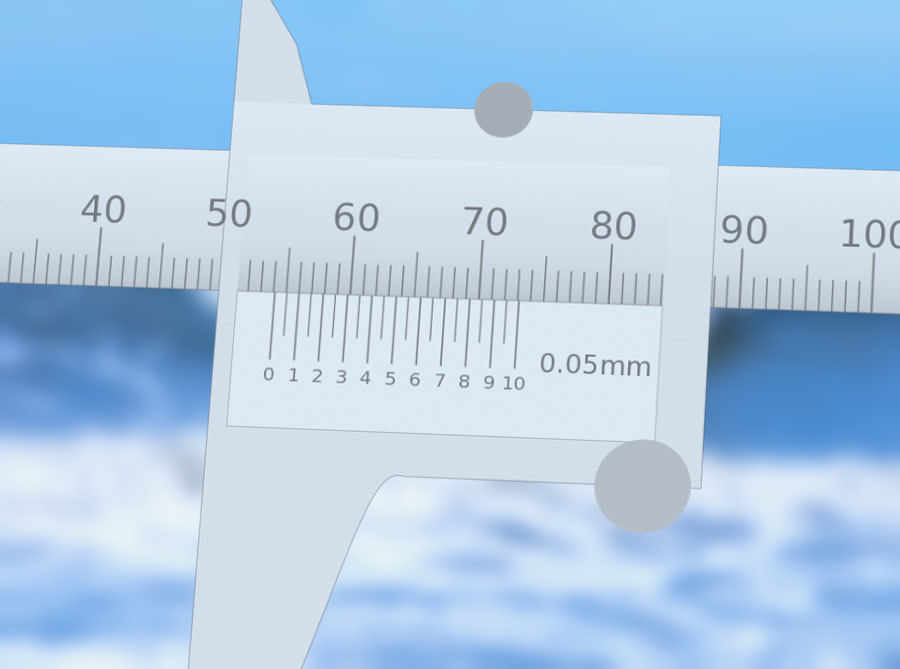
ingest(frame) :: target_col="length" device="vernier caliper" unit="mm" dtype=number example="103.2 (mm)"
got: 54.1 (mm)
